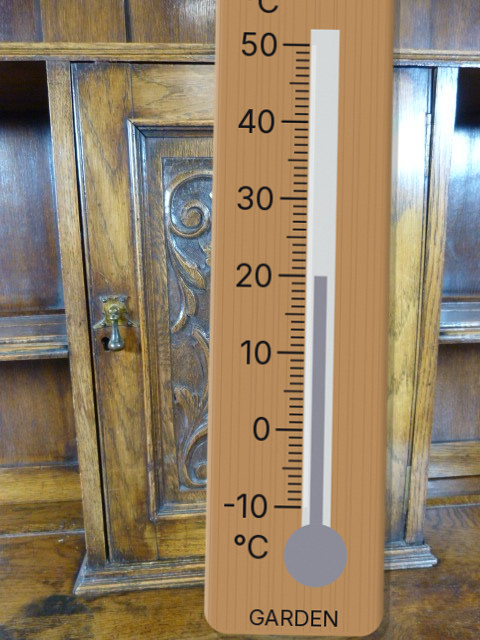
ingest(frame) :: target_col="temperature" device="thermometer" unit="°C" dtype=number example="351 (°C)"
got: 20 (°C)
